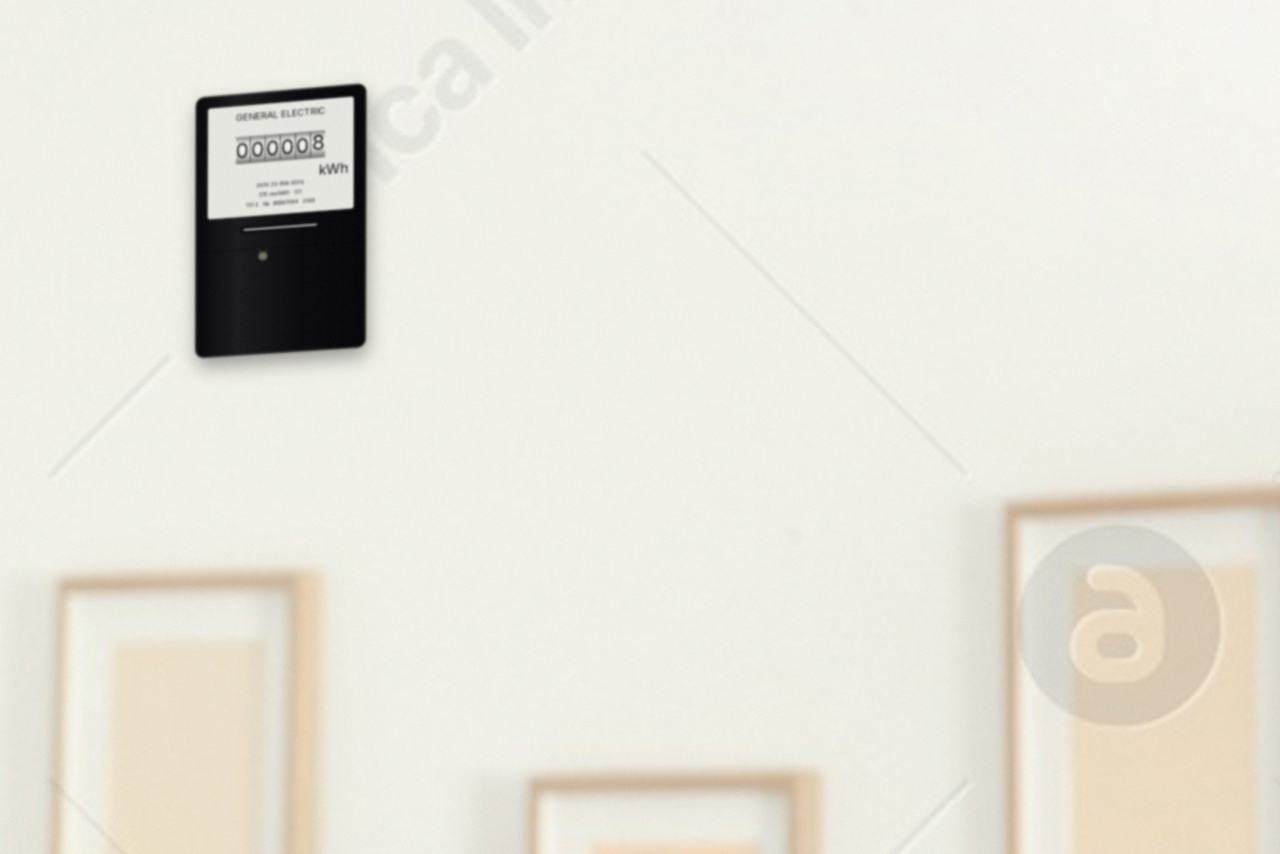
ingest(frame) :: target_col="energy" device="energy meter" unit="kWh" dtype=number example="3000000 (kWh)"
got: 8 (kWh)
